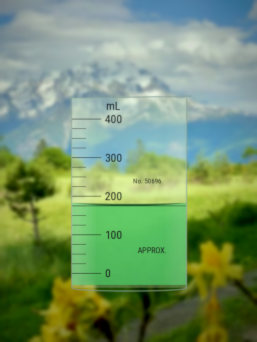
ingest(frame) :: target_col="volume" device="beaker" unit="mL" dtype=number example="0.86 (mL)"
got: 175 (mL)
